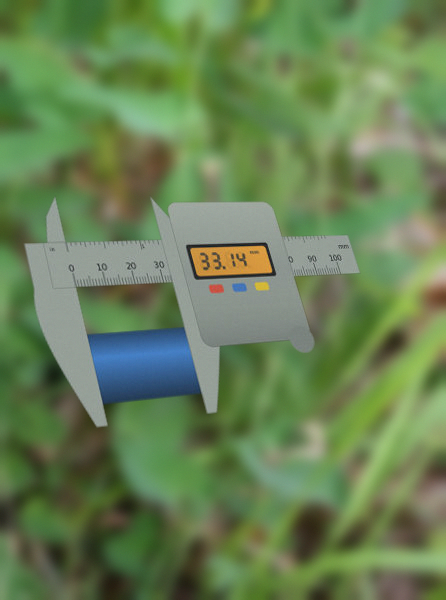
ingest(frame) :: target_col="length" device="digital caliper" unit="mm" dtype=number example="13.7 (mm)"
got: 33.14 (mm)
